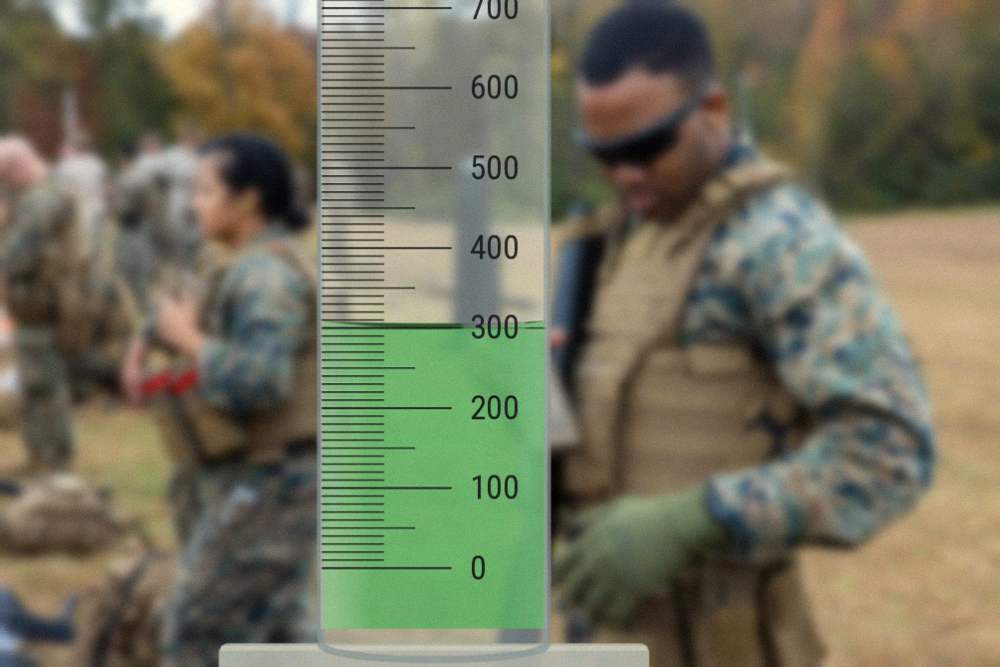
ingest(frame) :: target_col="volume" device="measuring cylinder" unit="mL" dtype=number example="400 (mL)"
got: 300 (mL)
